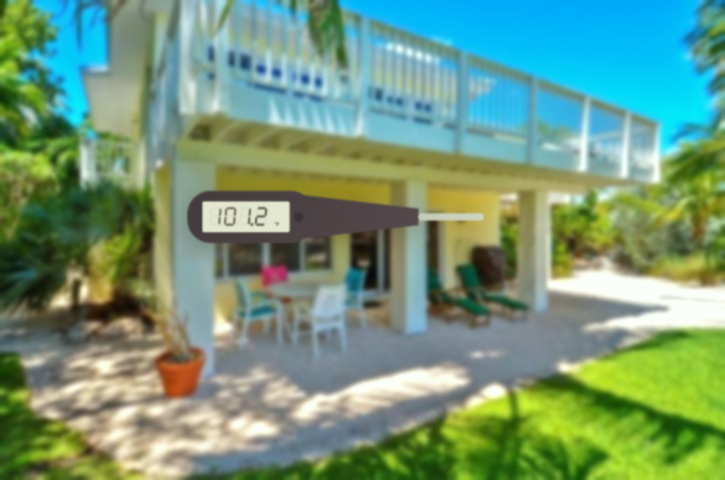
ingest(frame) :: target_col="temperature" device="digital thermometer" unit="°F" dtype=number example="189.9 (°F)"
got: 101.2 (°F)
